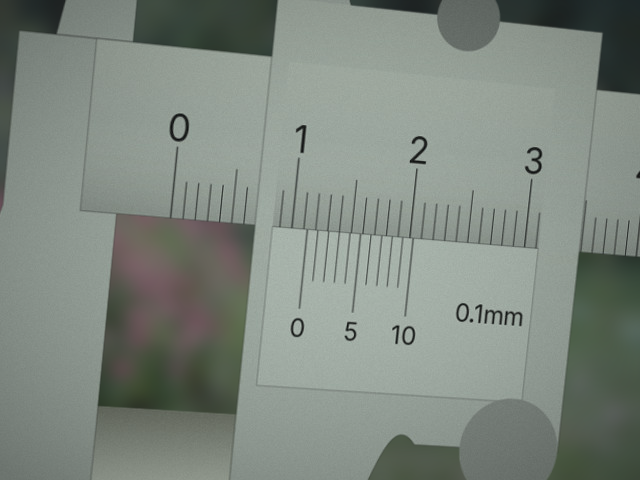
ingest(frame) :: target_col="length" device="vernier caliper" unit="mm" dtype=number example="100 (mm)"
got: 11.3 (mm)
